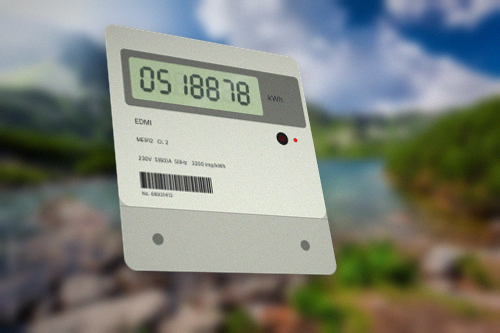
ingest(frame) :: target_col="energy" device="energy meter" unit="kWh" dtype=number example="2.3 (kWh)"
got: 518878 (kWh)
